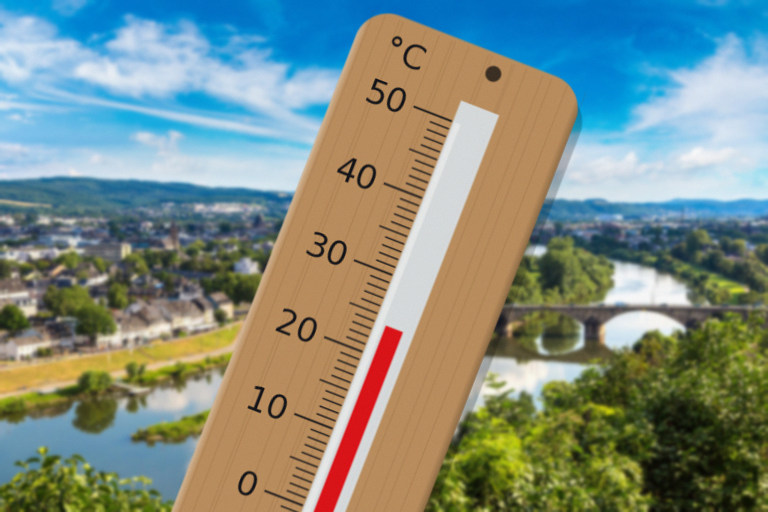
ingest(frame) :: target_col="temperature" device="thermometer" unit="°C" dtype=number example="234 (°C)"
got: 24 (°C)
